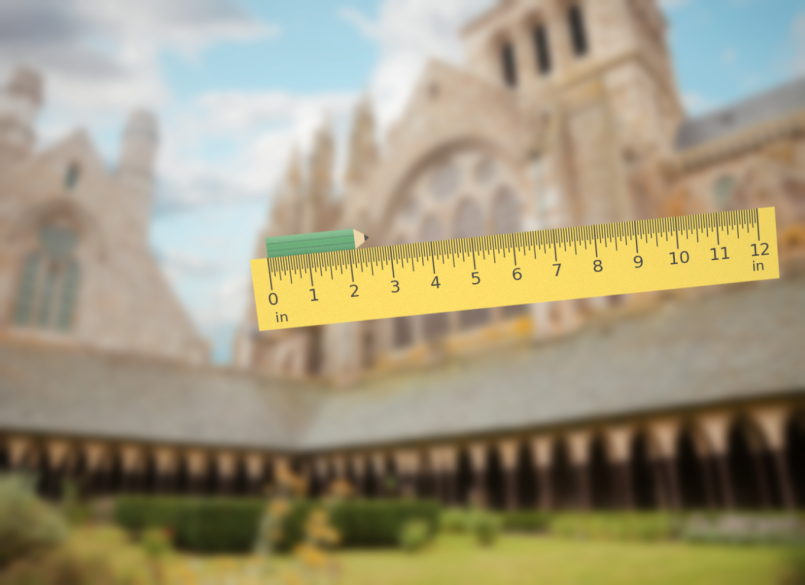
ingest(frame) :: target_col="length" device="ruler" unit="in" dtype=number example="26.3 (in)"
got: 2.5 (in)
